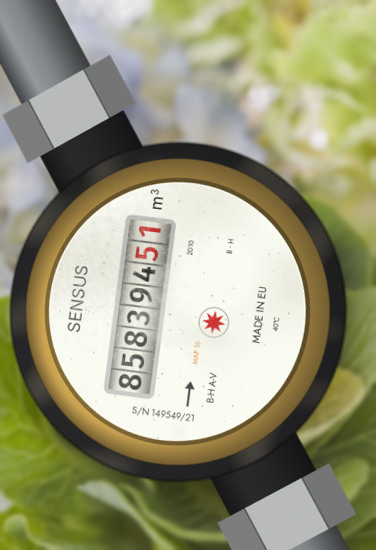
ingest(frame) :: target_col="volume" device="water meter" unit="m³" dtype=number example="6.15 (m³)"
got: 858394.51 (m³)
